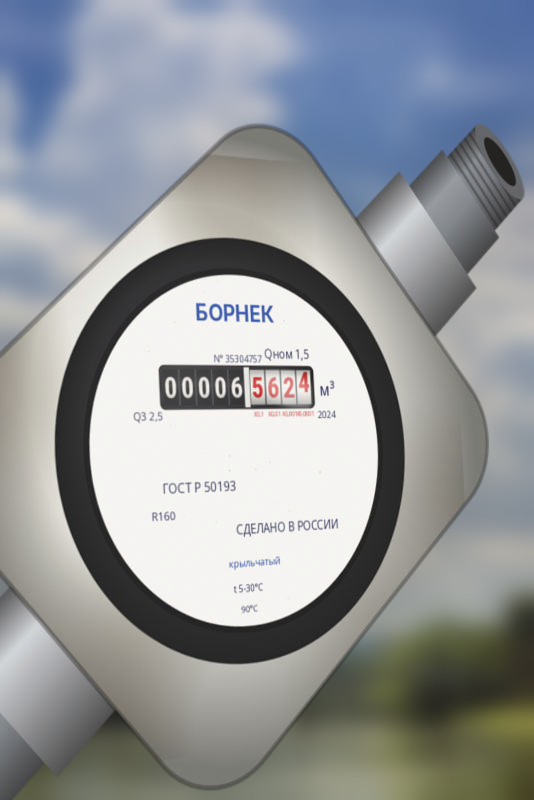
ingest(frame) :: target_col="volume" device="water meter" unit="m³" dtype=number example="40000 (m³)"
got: 6.5624 (m³)
